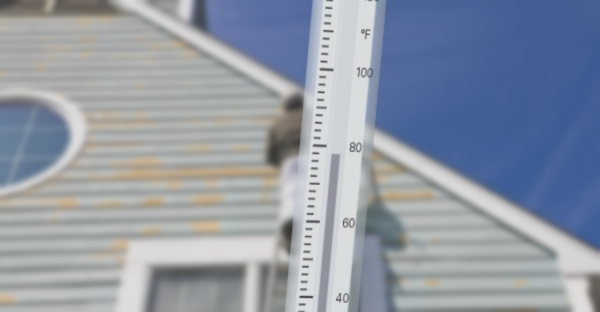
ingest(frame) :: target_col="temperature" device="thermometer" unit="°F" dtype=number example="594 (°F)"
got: 78 (°F)
